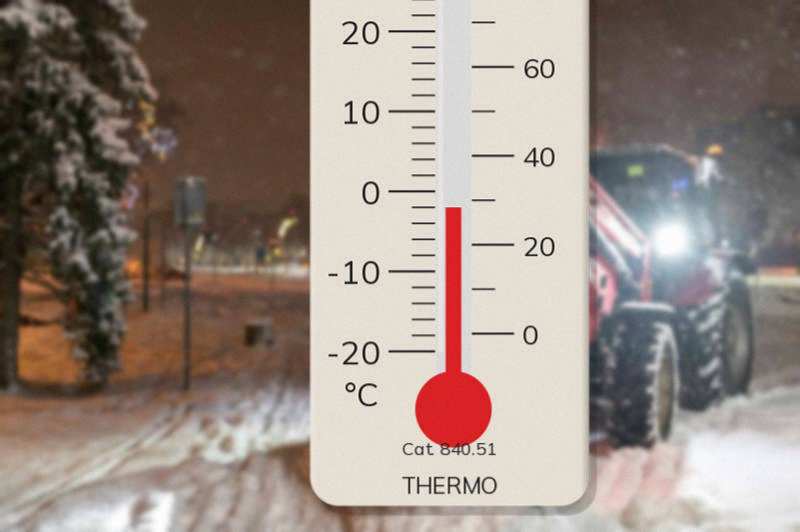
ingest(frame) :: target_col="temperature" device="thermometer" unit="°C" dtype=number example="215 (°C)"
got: -2 (°C)
